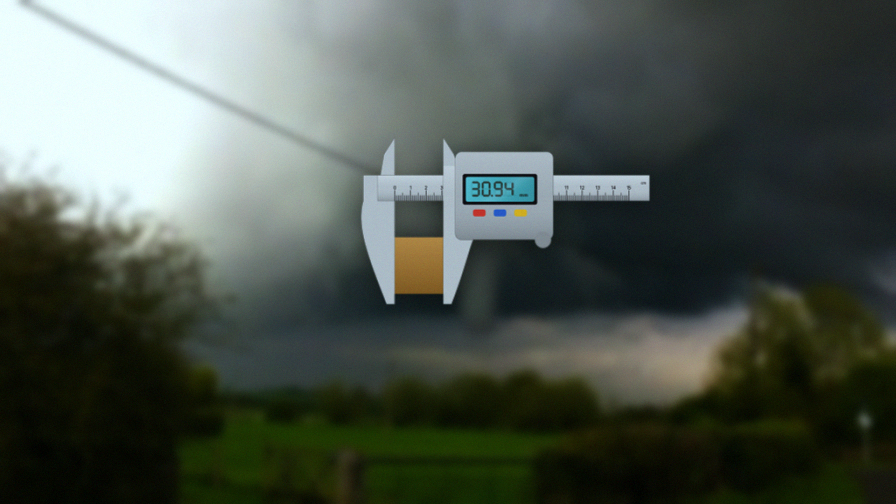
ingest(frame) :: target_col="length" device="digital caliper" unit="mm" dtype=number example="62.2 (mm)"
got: 30.94 (mm)
